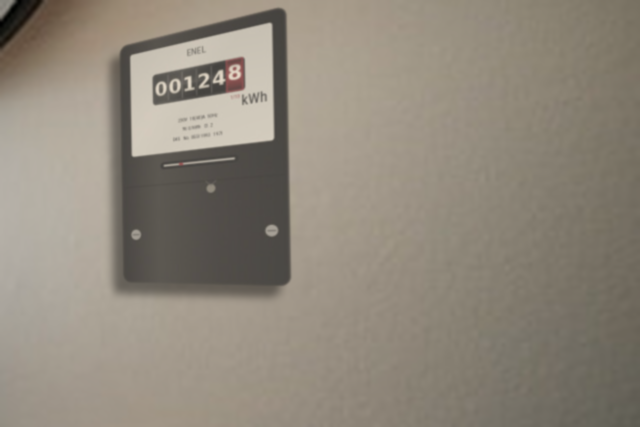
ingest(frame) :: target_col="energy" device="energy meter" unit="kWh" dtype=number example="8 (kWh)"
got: 124.8 (kWh)
